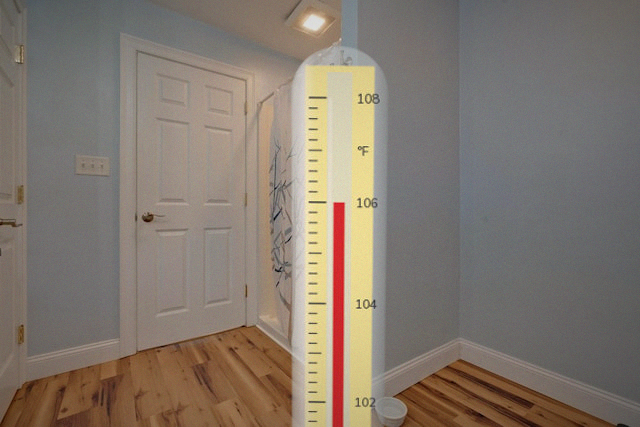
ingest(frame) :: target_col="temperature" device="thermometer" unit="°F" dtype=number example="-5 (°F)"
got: 106 (°F)
